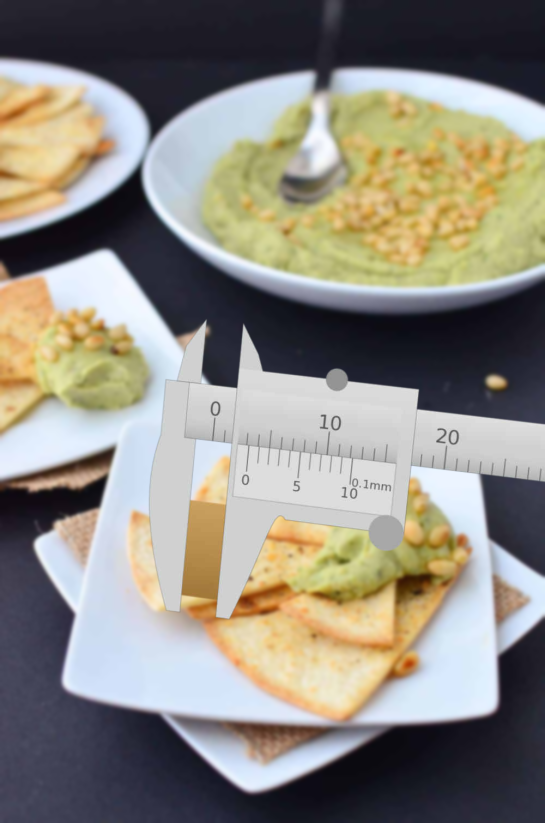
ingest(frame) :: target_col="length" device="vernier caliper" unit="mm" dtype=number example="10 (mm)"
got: 3.2 (mm)
